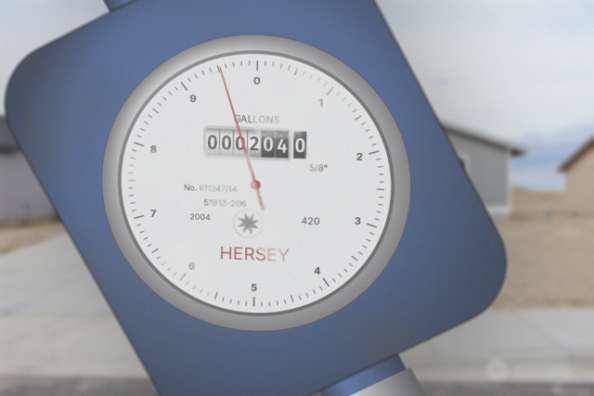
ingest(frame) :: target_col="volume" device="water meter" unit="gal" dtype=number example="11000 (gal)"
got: 2039.5 (gal)
